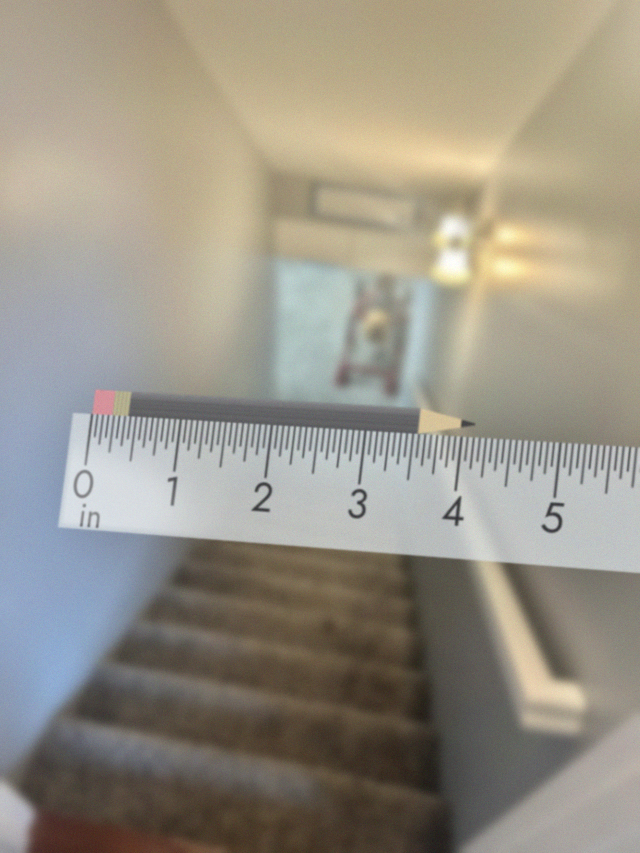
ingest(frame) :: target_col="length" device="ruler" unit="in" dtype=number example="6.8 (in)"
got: 4.125 (in)
